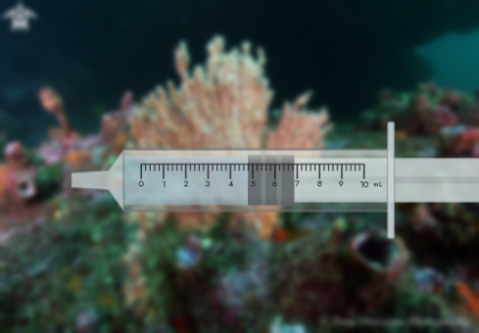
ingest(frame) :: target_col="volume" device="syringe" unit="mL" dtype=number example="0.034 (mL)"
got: 4.8 (mL)
